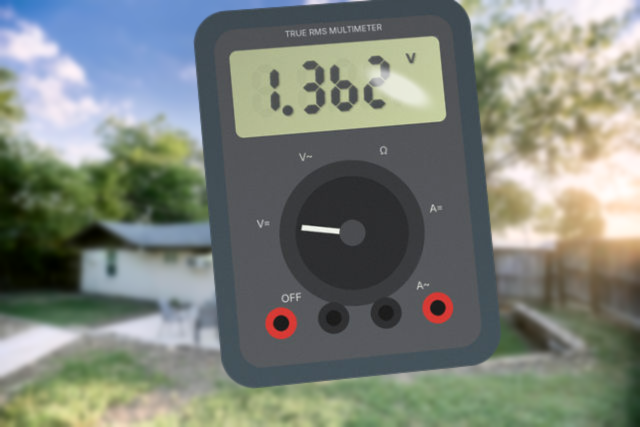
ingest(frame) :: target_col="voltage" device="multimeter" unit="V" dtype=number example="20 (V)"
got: 1.362 (V)
